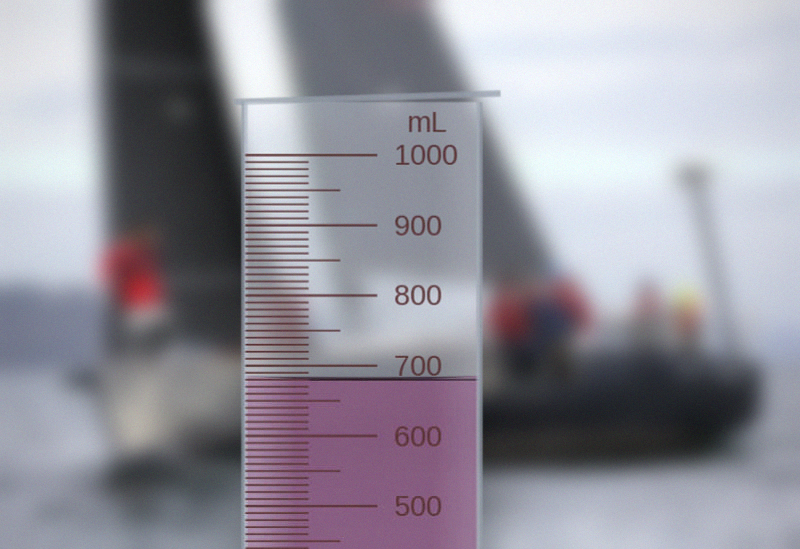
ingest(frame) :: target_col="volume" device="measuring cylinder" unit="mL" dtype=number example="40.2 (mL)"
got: 680 (mL)
